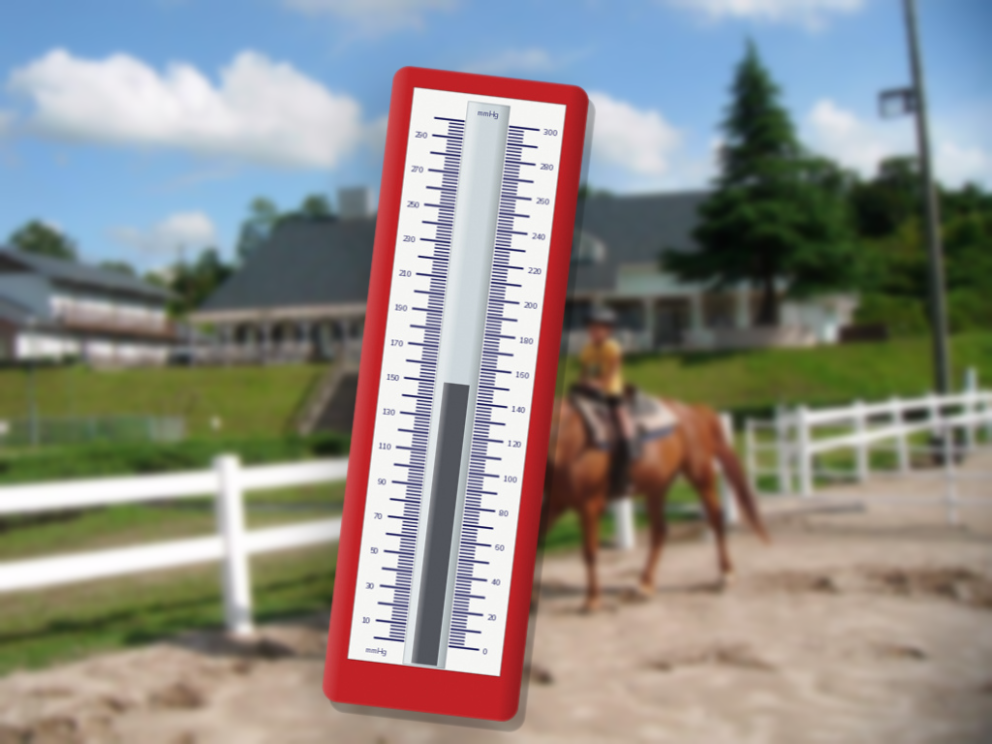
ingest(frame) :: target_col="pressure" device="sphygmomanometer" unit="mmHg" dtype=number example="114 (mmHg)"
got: 150 (mmHg)
